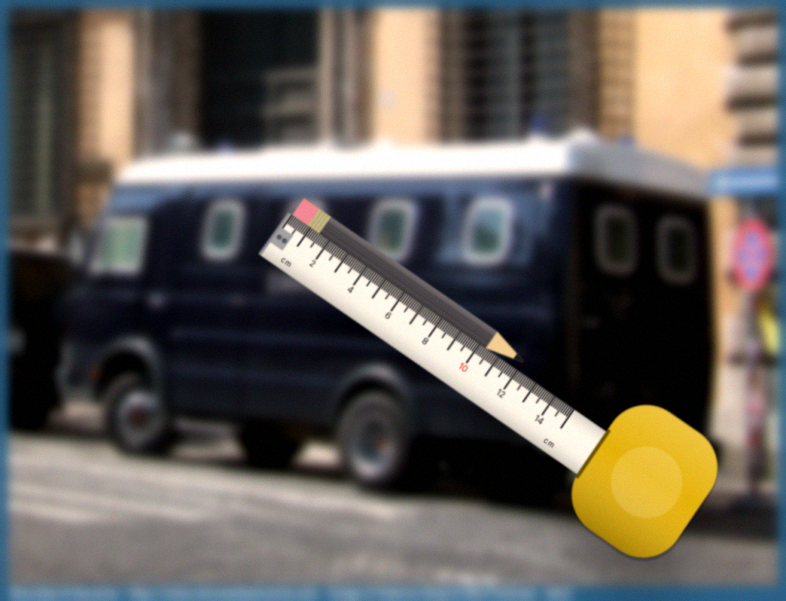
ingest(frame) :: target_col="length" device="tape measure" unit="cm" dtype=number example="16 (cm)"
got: 12 (cm)
